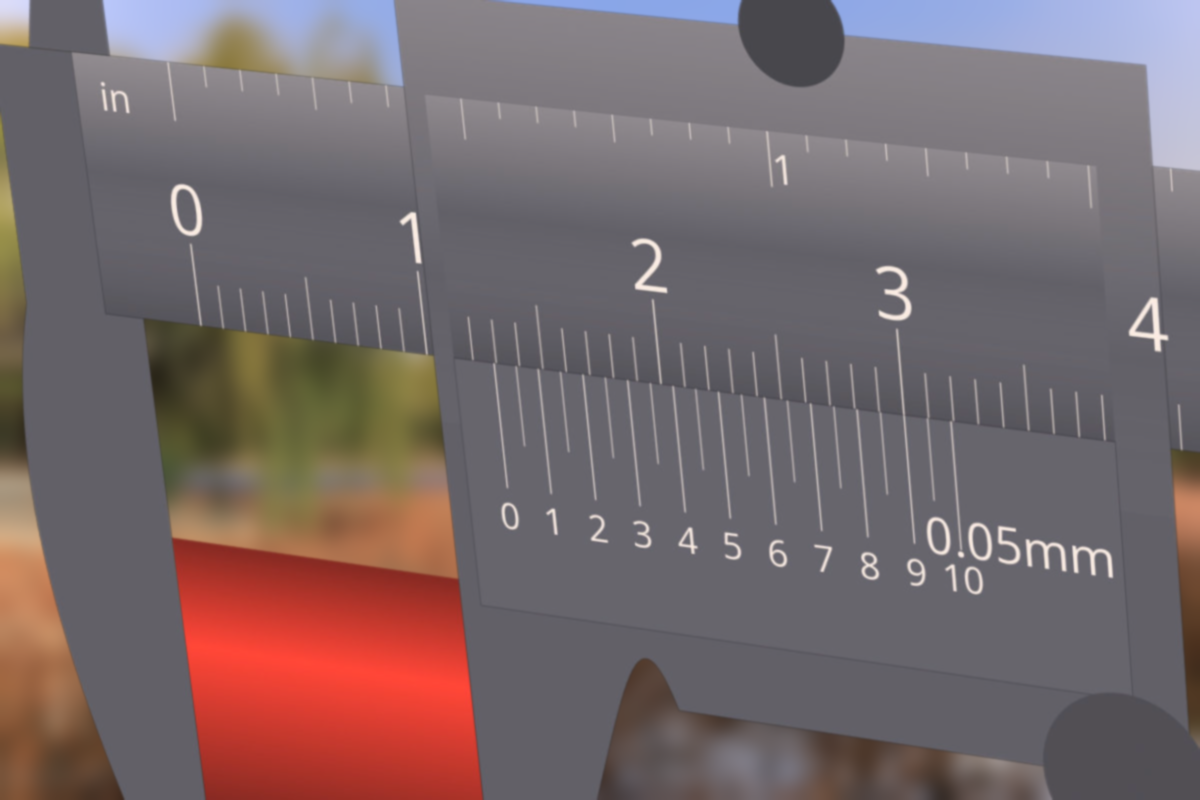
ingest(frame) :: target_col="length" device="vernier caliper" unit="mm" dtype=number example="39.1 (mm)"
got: 12.9 (mm)
